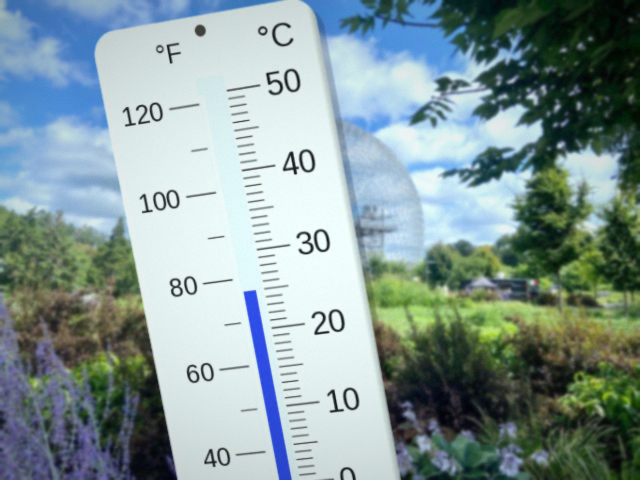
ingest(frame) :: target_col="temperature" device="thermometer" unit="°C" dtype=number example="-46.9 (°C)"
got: 25 (°C)
